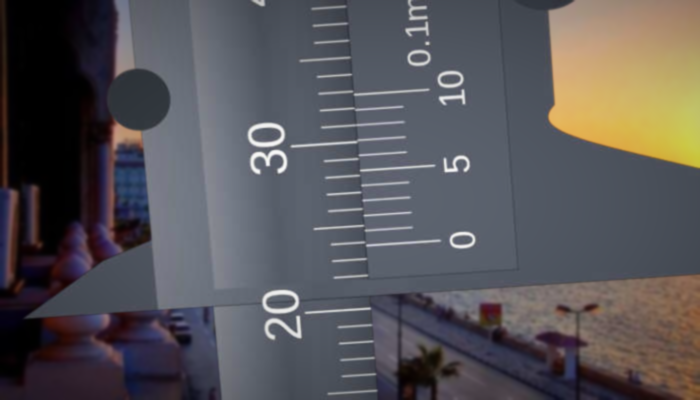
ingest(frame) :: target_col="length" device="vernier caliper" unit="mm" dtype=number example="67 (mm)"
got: 23.8 (mm)
